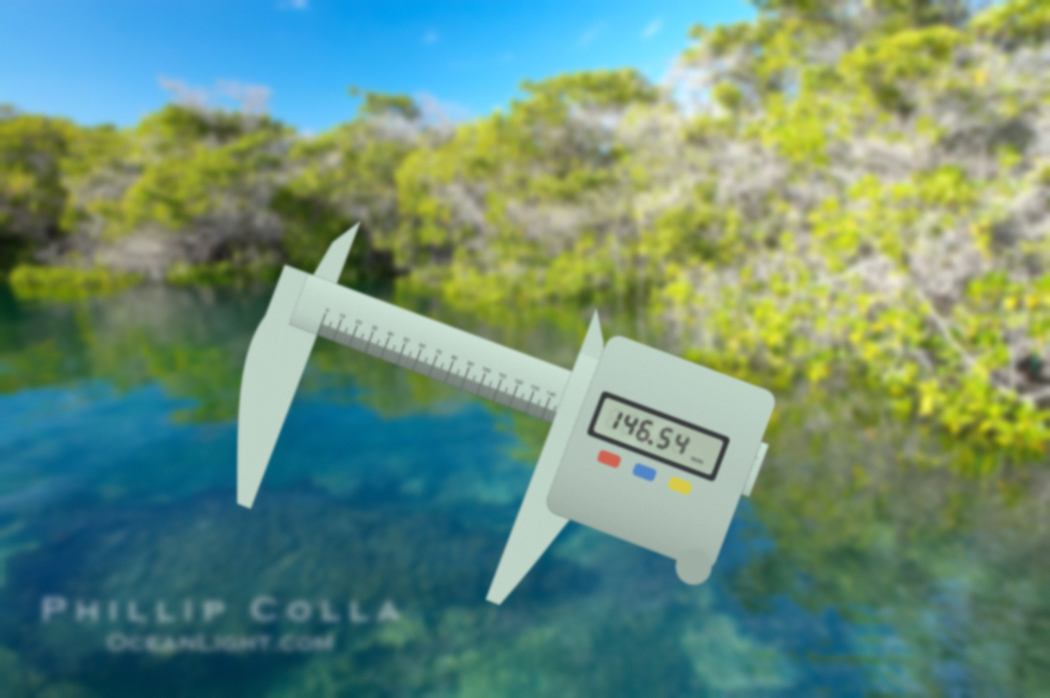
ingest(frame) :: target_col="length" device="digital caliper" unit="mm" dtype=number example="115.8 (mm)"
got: 146.54 (mm)
